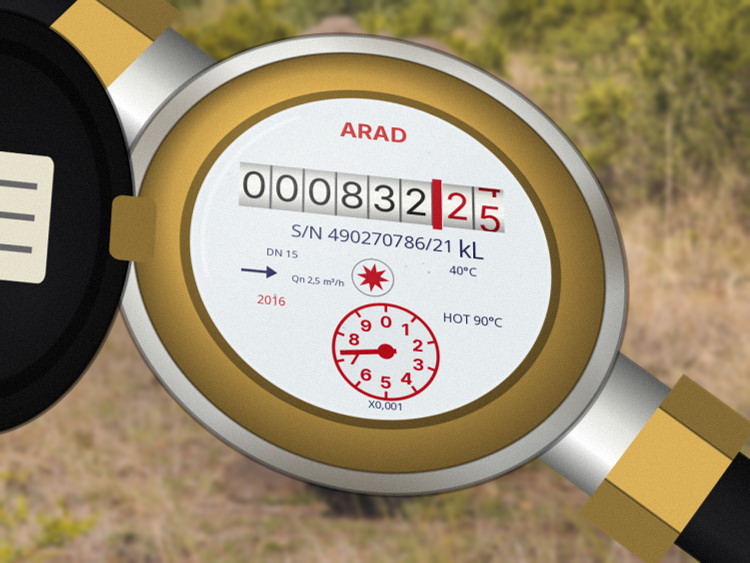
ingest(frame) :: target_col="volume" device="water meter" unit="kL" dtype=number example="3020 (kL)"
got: 832.247 (kL)
